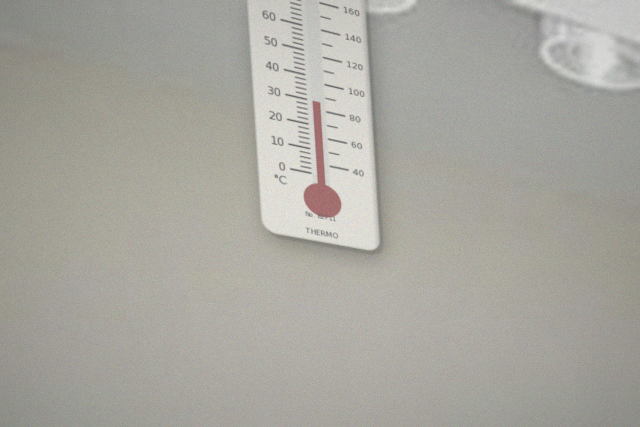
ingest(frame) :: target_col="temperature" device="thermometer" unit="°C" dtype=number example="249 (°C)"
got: 30 (°C)
